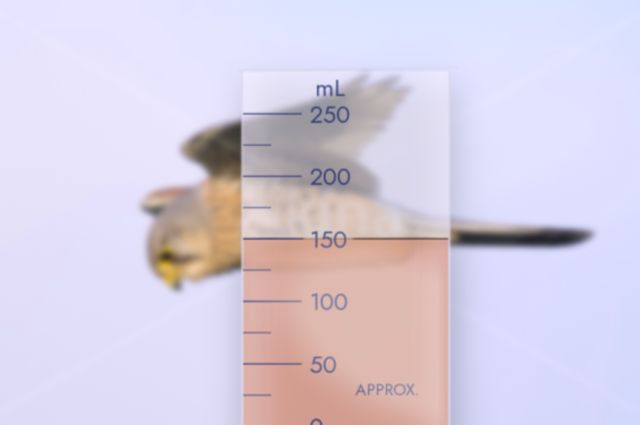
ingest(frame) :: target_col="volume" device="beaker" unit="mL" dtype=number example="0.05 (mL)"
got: 150 (mL)
